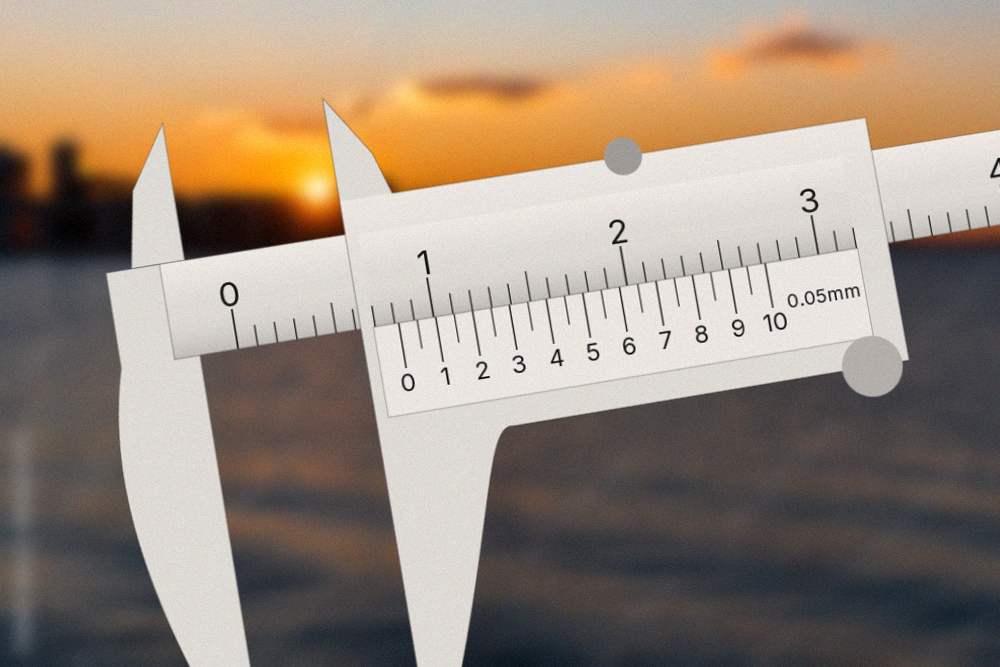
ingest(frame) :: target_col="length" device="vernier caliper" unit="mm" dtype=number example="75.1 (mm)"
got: 8.2 (mm)
